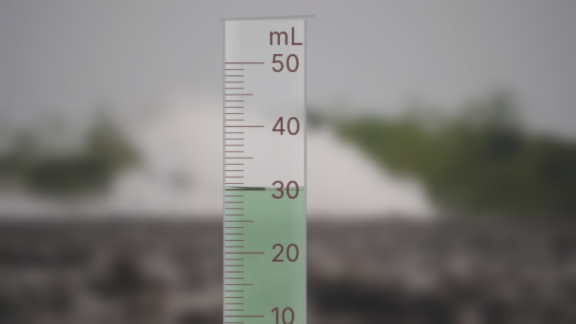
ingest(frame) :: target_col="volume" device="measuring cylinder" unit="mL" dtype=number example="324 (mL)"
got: 30 (mL)
